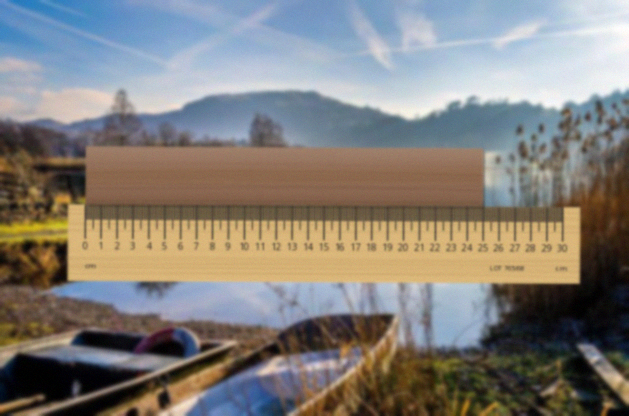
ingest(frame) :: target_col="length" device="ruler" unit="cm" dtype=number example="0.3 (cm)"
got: 25 (cm)
